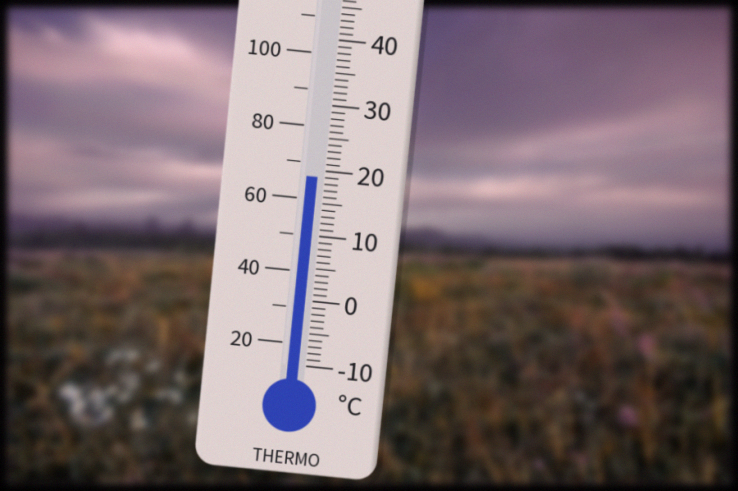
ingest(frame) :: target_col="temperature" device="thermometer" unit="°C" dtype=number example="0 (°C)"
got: 19 (°C)
